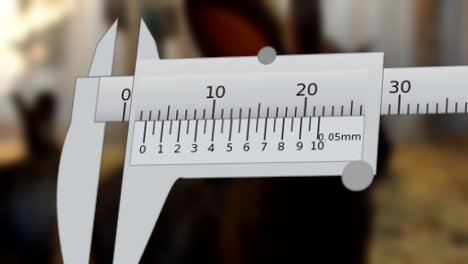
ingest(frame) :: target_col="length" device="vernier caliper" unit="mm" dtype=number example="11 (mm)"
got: 2.6 (mm)
